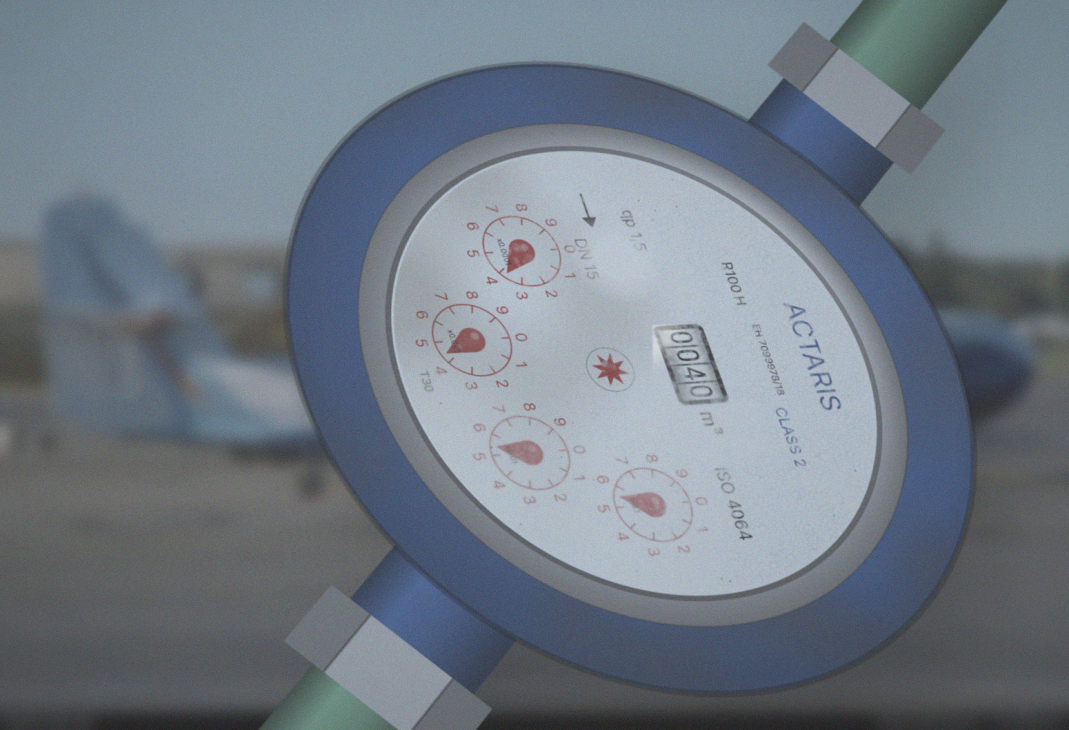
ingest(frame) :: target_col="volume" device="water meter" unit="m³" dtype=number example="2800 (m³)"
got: 40.5543 (m³)
